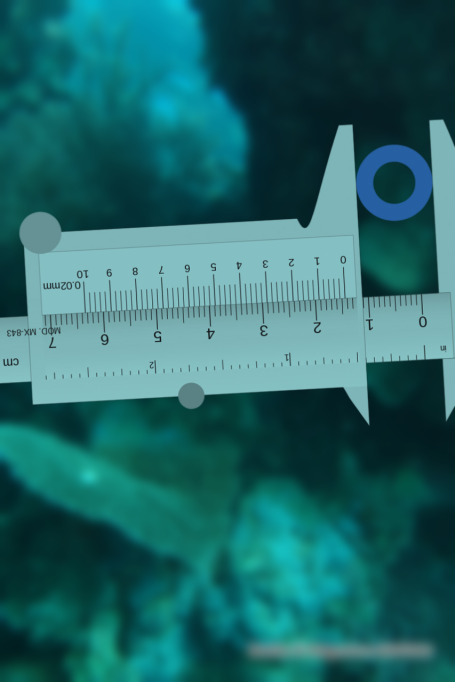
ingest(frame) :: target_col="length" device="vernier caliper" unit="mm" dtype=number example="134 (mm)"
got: 14.4 (mm)
